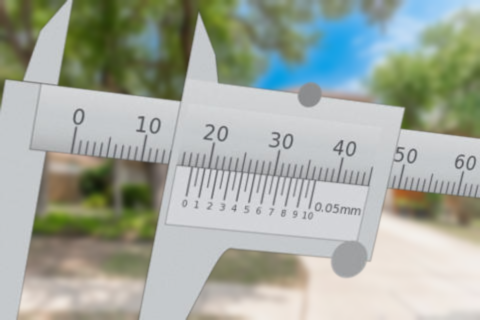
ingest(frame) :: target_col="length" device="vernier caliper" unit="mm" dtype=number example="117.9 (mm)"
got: 17.5 (mm)
